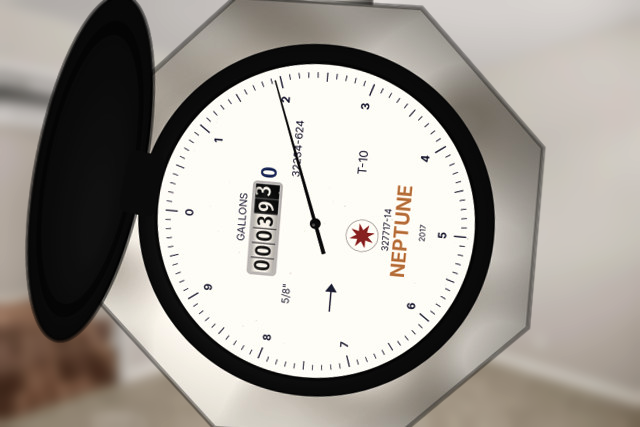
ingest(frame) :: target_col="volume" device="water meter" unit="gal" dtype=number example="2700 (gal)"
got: 3931.9 (gal)
